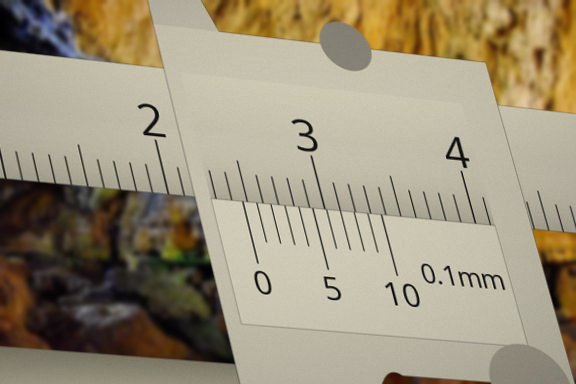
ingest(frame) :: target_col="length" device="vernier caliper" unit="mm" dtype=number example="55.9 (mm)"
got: 24.7 (mm)
